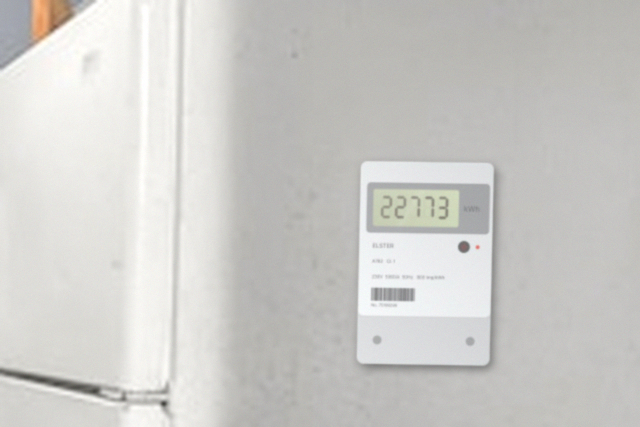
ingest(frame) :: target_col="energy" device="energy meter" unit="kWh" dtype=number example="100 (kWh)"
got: 22773 (kWh)
